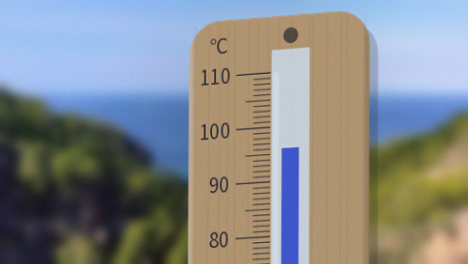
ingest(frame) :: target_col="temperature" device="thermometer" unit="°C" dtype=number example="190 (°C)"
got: 96 (°C)
